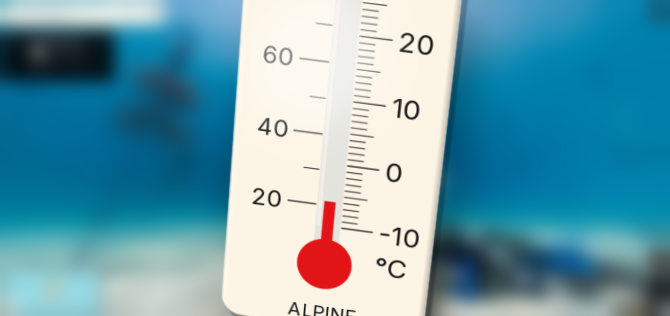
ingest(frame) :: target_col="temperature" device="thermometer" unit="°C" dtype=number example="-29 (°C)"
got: -6 (°C)
